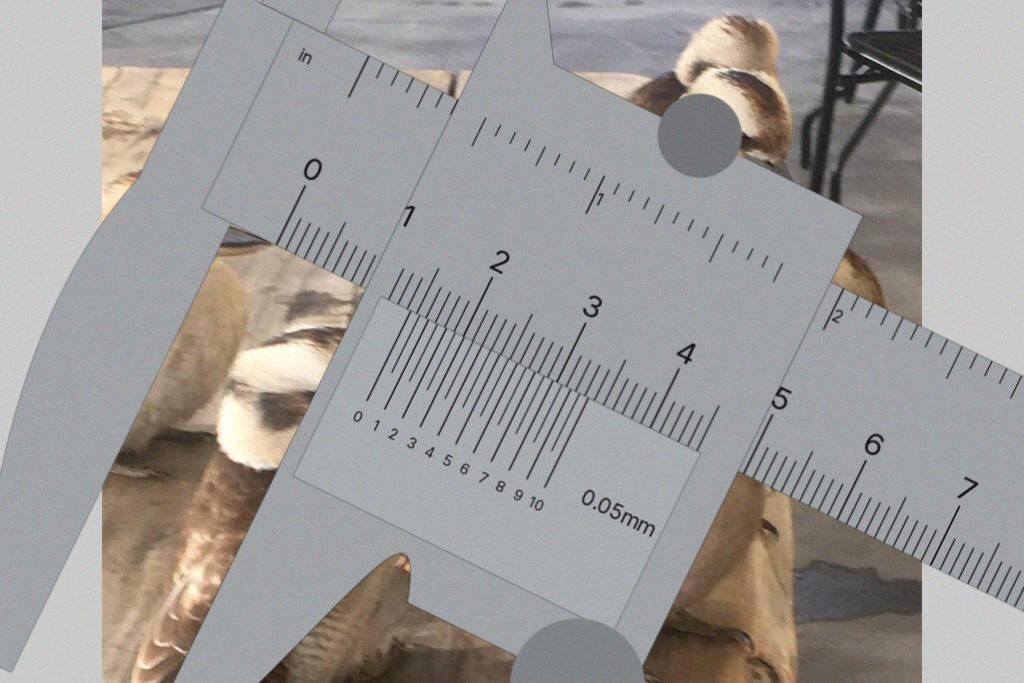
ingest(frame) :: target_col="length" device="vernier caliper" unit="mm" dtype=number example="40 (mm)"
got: 14.4 (mm)
